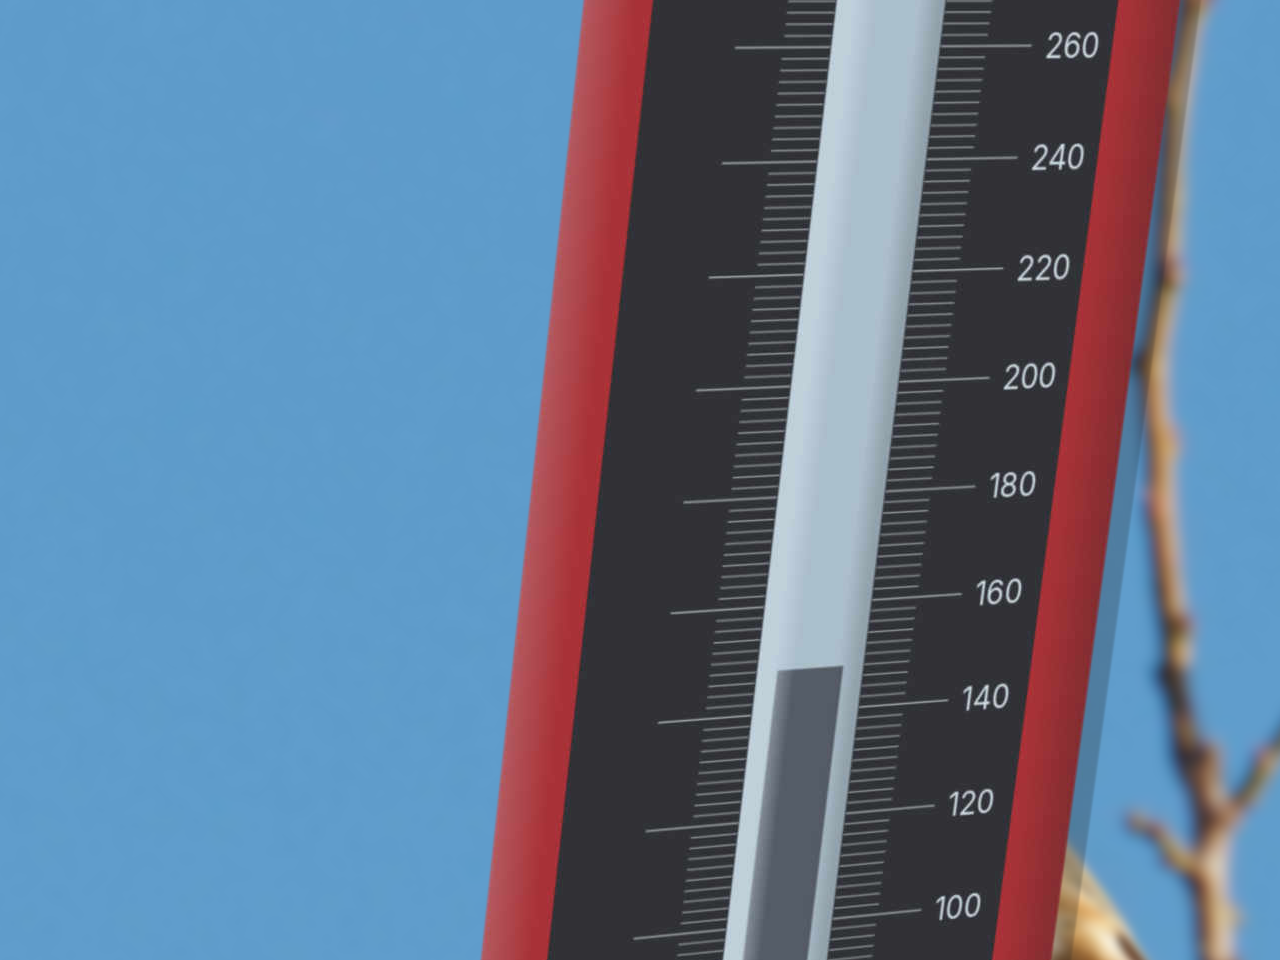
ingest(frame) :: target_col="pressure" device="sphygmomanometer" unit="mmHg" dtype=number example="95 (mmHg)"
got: 148 (mmHg)
